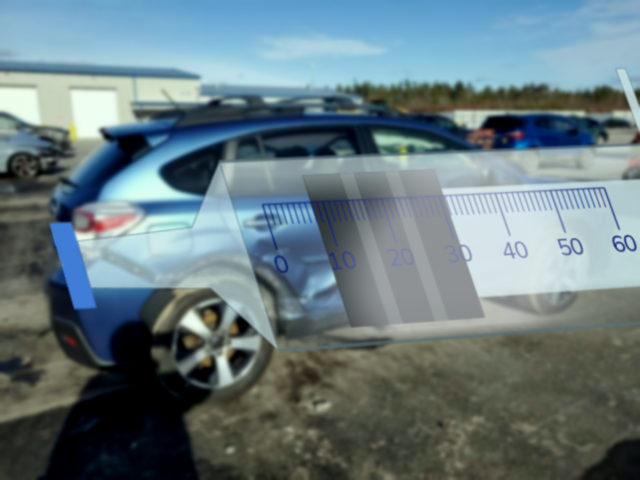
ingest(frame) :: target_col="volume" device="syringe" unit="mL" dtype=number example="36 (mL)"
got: 8 (mL)
